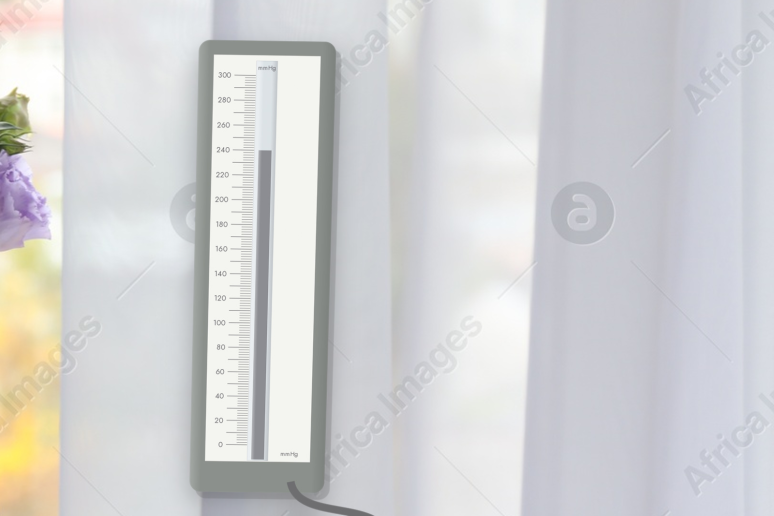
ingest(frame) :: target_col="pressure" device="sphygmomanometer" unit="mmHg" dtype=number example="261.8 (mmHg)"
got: 240 (mmHg)
